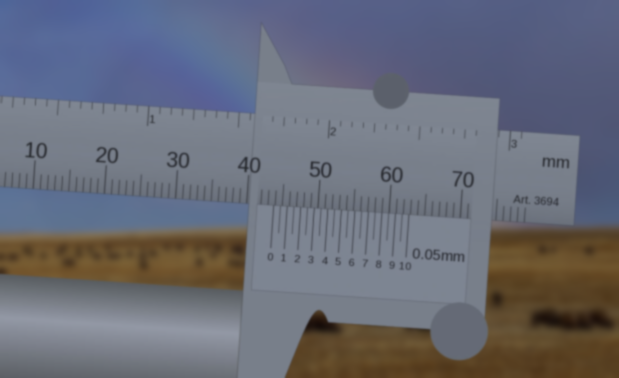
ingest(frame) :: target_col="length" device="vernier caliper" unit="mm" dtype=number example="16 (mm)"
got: 43.8 (mm)
